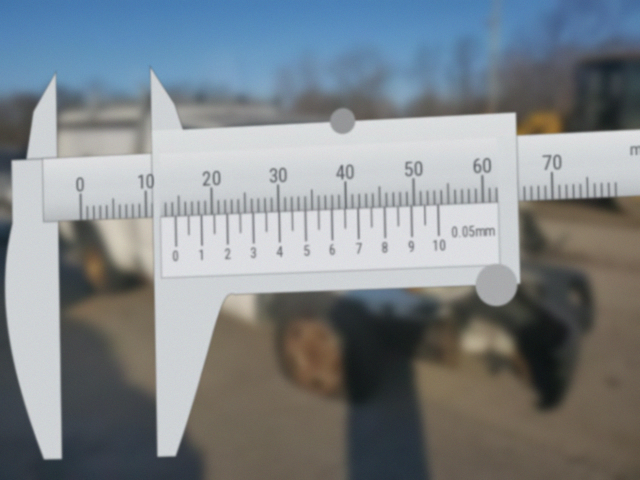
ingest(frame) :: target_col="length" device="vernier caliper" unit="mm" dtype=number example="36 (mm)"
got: 14.5 (mm)
